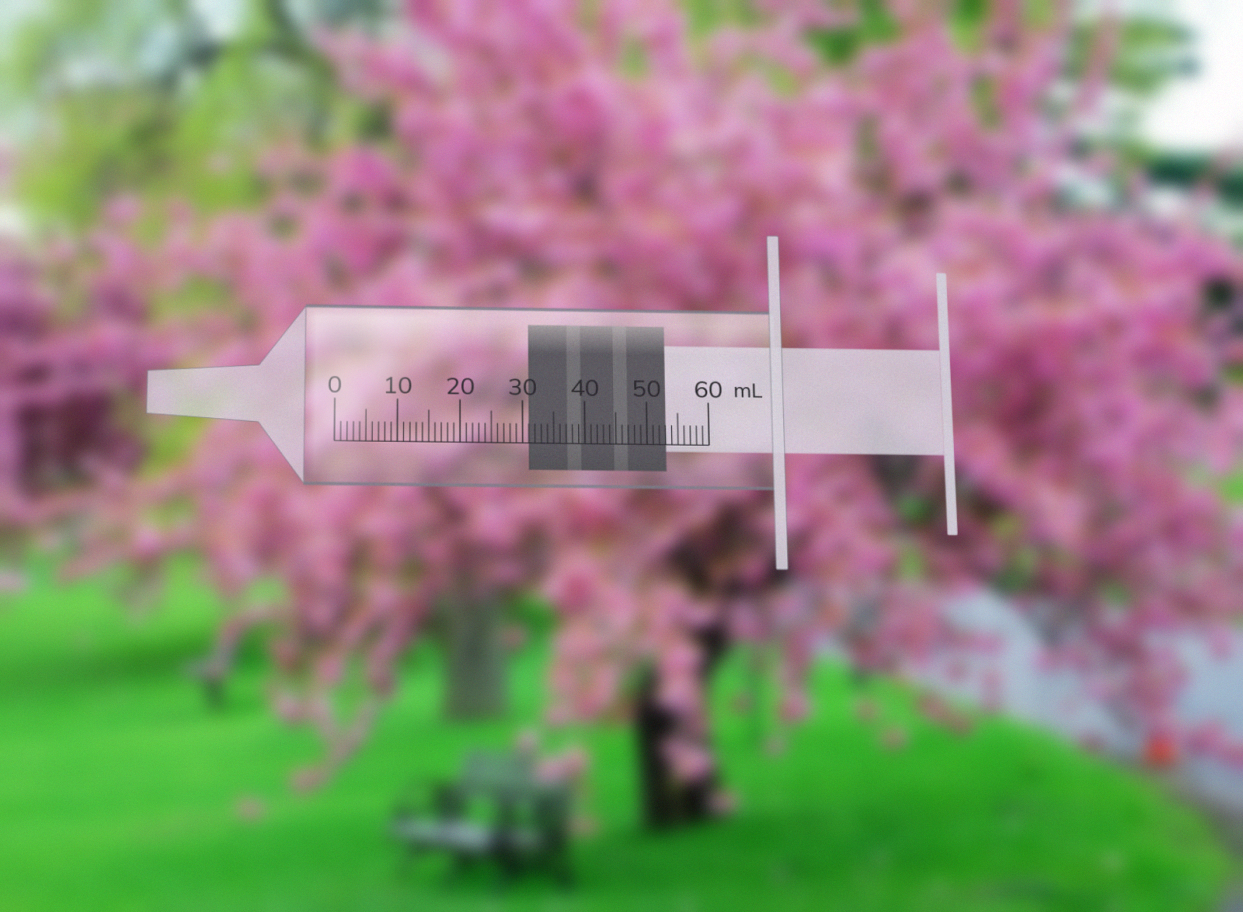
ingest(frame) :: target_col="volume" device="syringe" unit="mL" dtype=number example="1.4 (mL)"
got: 31 (mL)
